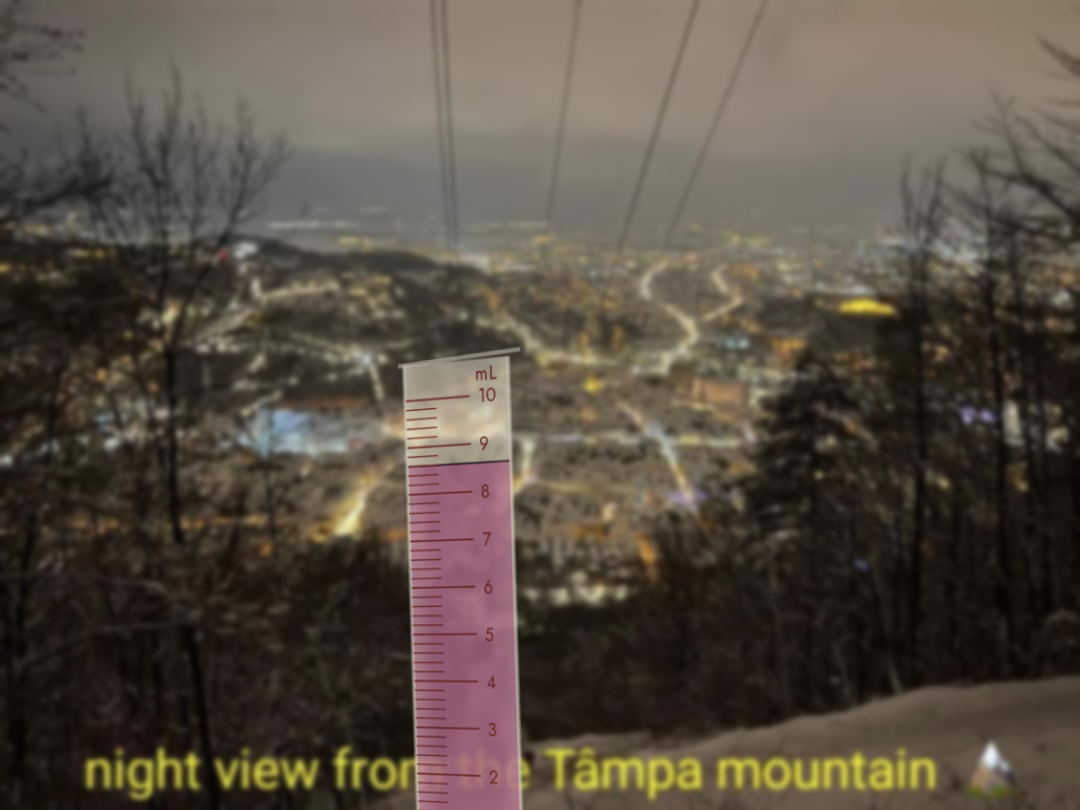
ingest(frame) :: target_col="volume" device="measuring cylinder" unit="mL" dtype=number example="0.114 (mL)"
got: 8.6 (mL)
